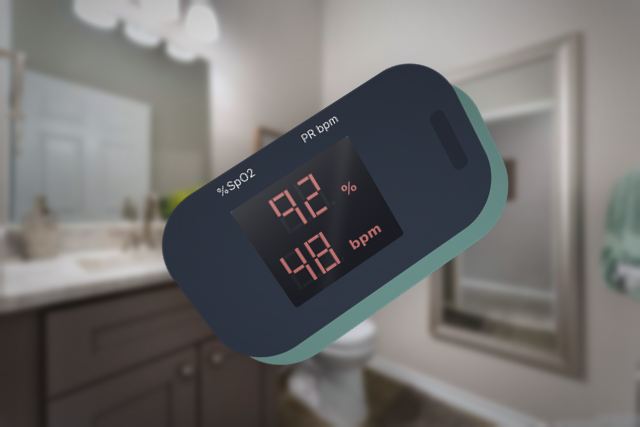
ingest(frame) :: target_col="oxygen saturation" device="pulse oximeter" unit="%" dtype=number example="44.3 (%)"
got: 92 (%)
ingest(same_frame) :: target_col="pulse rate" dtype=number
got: 48 (bpm)
